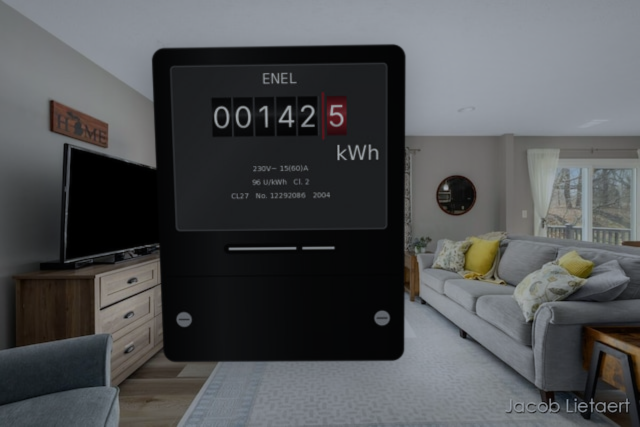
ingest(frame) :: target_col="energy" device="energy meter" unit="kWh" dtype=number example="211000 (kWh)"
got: 142.5 (kWh)
